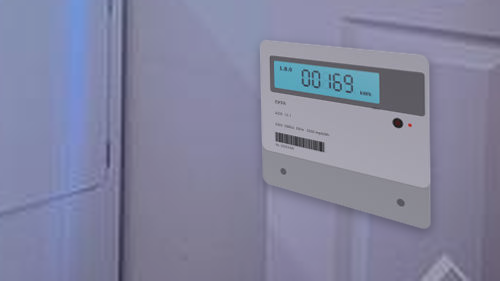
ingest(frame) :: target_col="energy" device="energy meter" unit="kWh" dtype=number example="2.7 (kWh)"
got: 169 (kWh)
